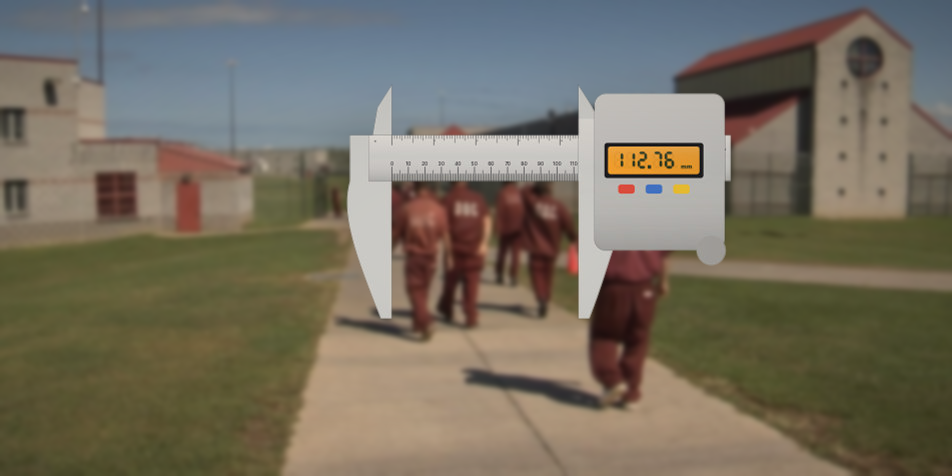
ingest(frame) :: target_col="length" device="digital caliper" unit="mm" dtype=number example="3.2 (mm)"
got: 112.76 (mm)
